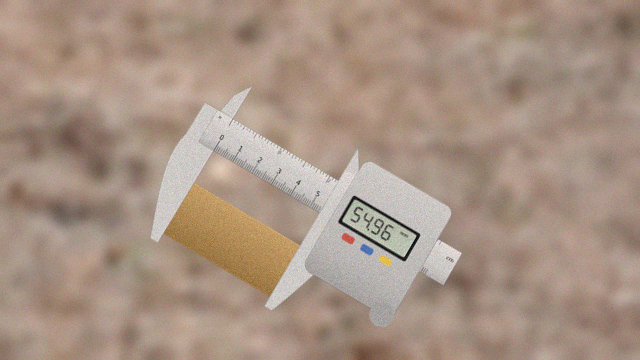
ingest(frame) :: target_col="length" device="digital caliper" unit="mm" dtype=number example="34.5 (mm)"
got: 54.96 (mm)
